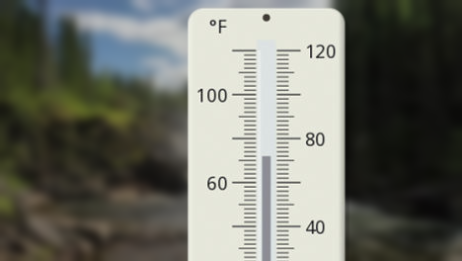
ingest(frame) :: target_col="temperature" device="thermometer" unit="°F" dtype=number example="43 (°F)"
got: 72 (°F)
